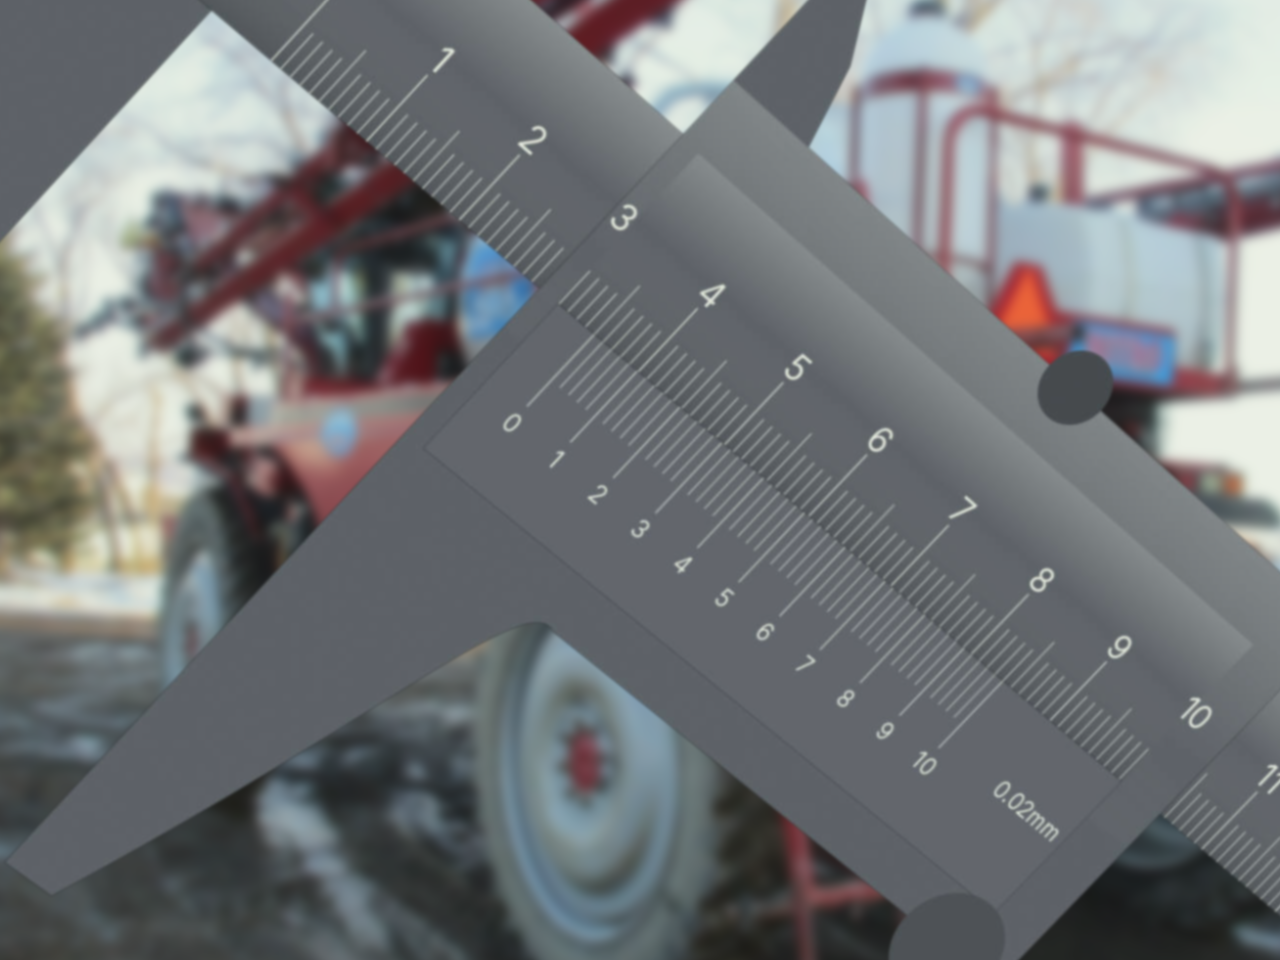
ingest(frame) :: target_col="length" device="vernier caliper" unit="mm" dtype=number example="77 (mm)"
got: 35.0 (mm)
